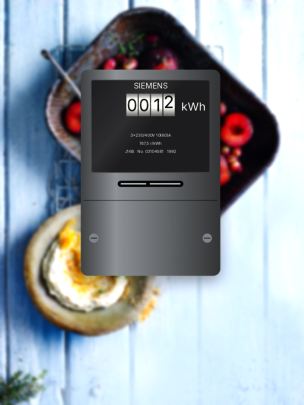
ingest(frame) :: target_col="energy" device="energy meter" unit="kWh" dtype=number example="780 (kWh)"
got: 12 (kWh)
